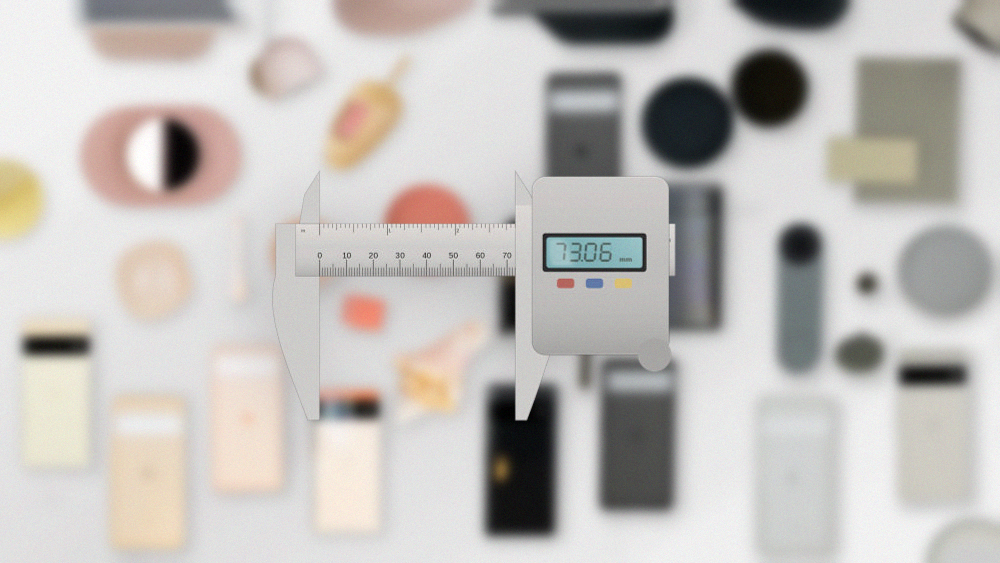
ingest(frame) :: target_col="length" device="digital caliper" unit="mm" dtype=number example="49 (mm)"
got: 73.06 (mm)
